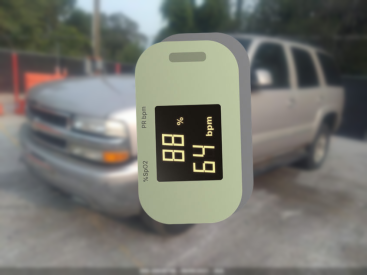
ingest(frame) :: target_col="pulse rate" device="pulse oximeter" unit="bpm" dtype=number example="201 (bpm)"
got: 64 (bpm)
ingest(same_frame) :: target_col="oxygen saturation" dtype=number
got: 88 (%)
